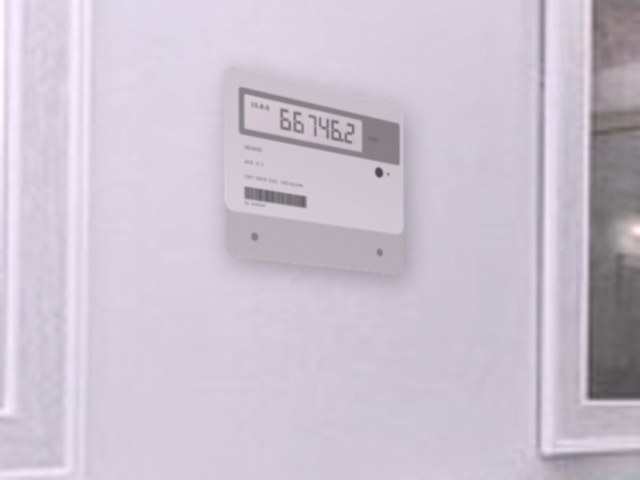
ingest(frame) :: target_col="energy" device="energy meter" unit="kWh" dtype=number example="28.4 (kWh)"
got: 66746.2 (kWh)
